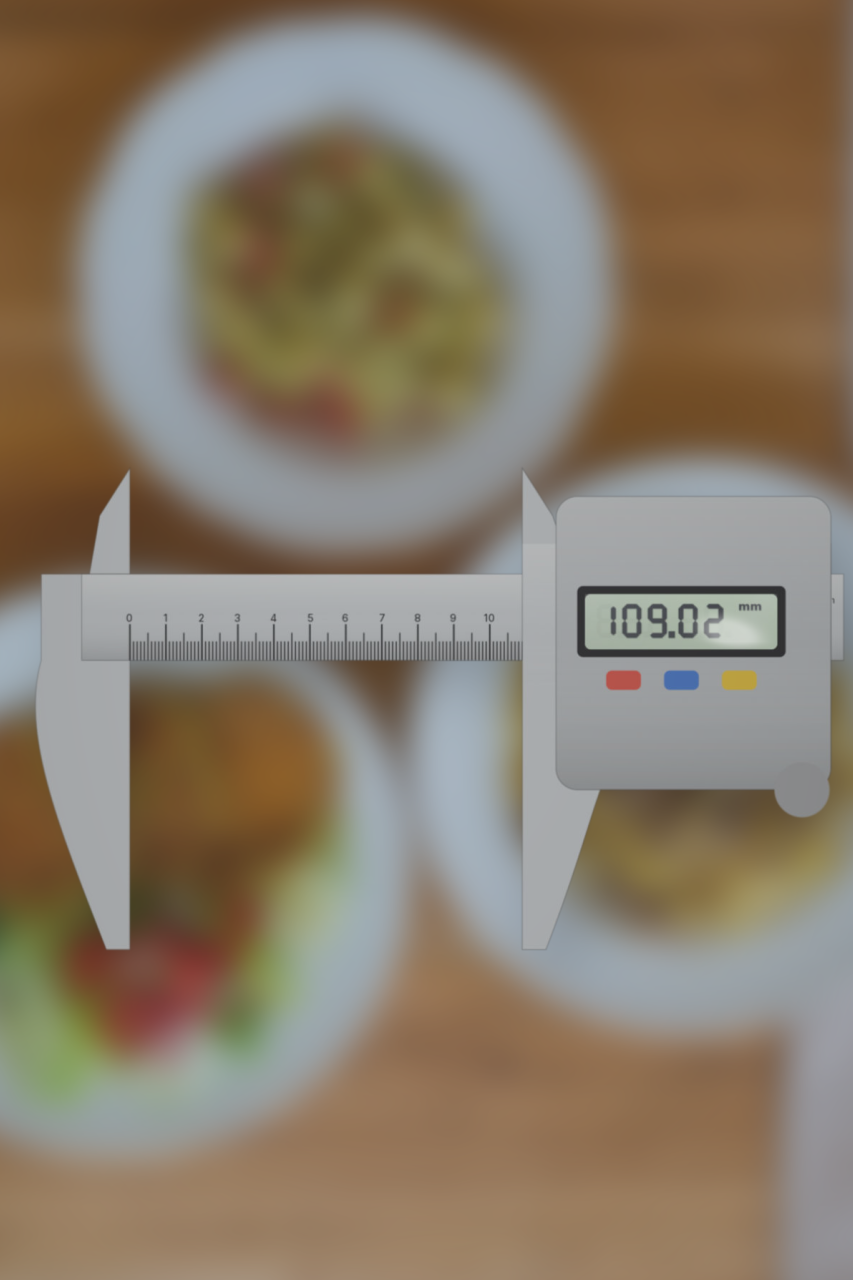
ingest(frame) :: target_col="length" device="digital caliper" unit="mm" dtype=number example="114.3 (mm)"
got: 109.02 (mm)
